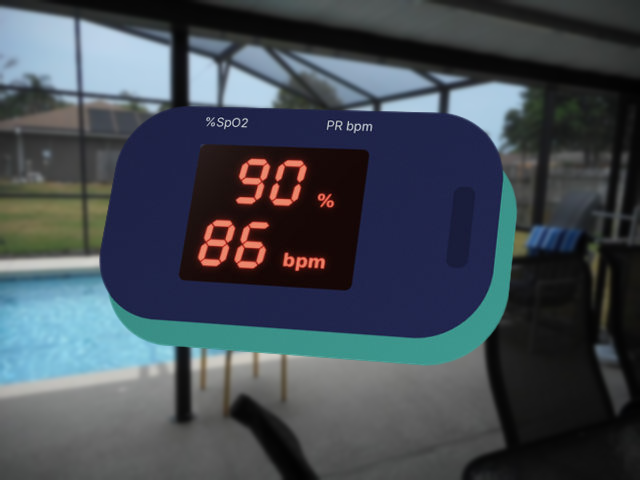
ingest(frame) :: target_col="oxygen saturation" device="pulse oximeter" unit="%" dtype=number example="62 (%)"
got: 90 (%)
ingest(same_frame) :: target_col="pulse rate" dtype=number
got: 86 (bpm)
